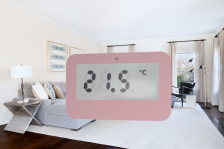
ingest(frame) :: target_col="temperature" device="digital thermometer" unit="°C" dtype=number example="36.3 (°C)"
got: 21.5 (°C)
